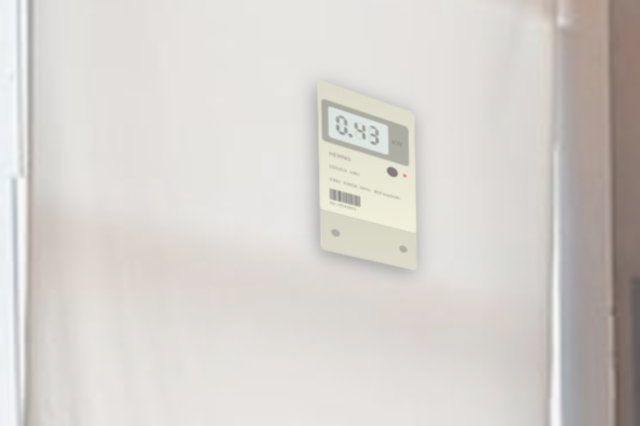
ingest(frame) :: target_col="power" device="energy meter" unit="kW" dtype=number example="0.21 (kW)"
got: 0.43 (kW)
